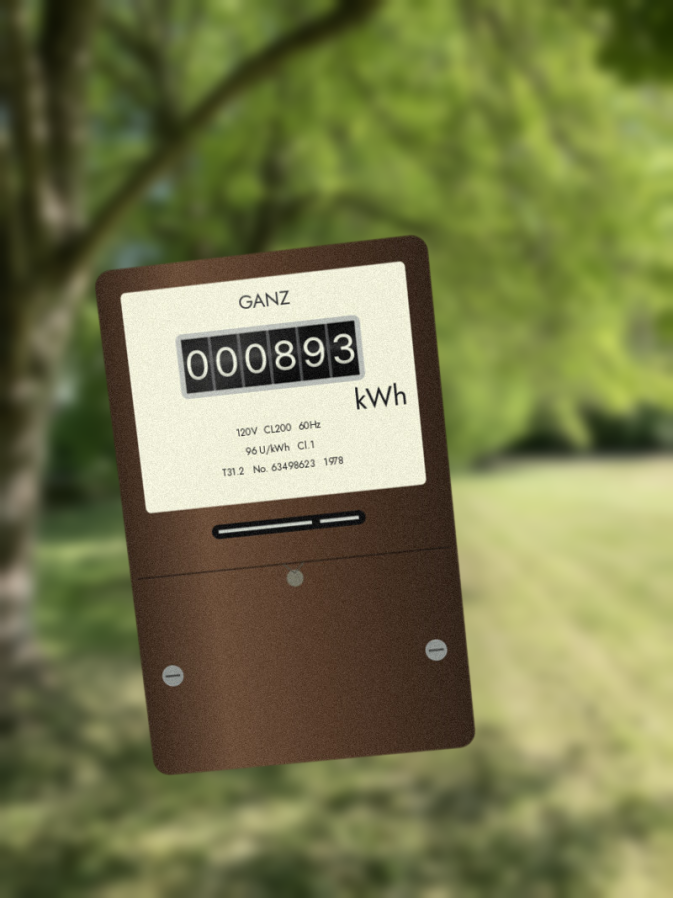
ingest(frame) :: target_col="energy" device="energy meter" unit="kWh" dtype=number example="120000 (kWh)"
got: 893 (kWh)
